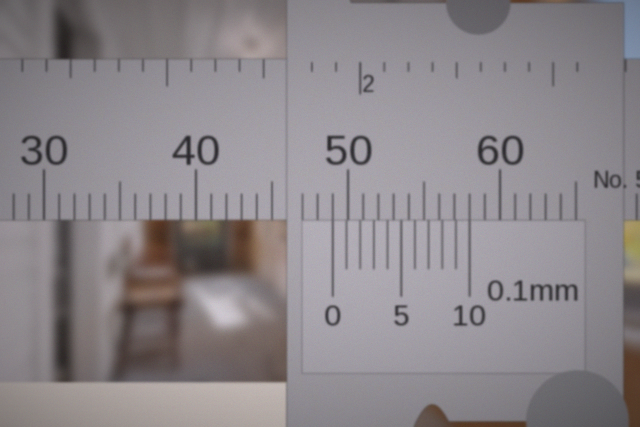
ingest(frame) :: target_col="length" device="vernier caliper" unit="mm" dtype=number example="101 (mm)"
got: 49.0 (mm)
